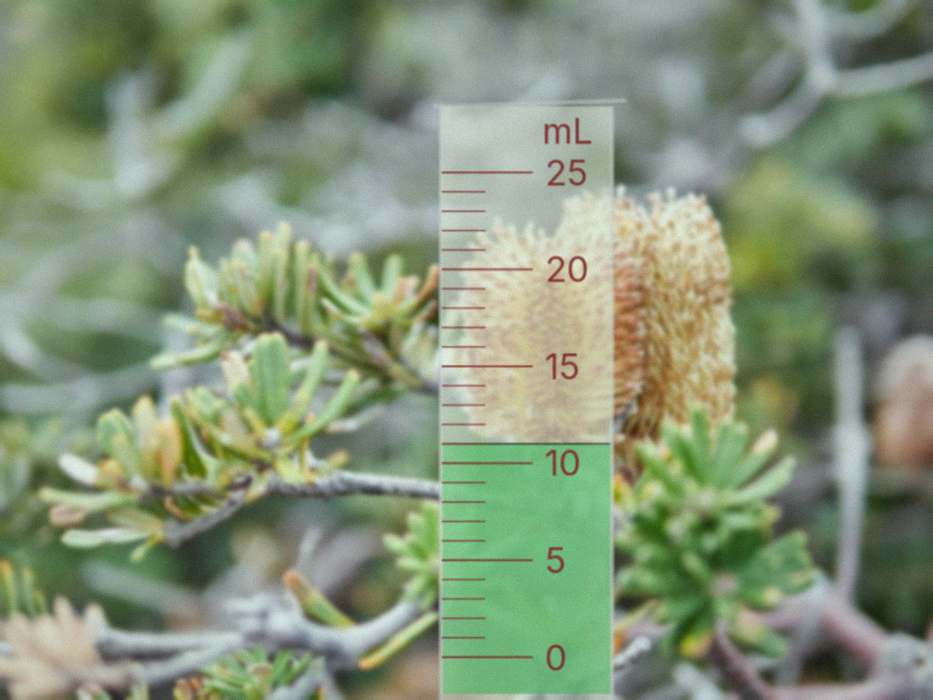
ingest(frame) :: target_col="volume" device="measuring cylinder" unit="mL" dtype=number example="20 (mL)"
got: 11 (mL)
